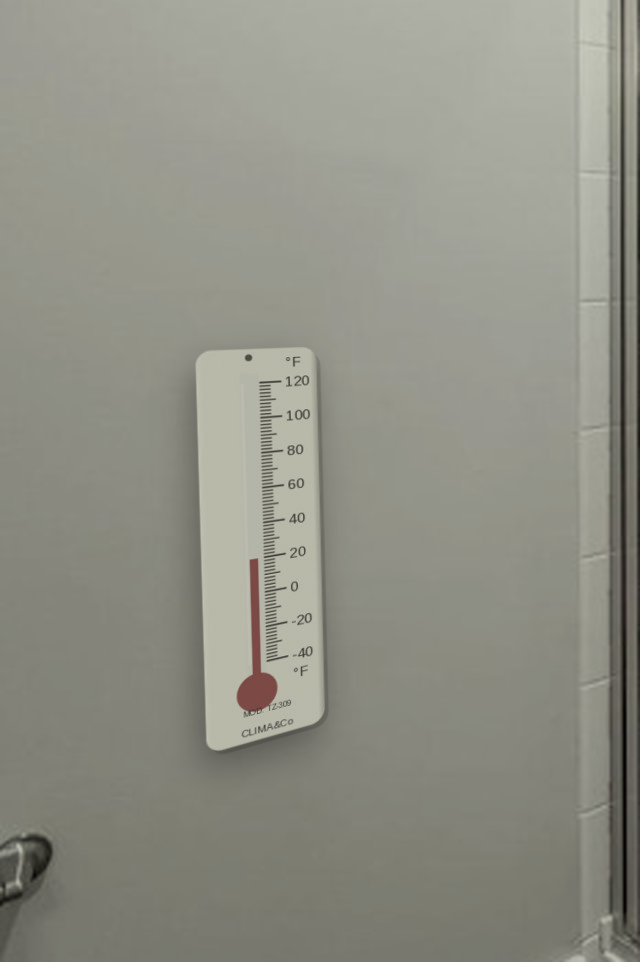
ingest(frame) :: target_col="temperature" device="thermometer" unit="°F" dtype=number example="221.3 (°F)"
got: 20 (°F)
